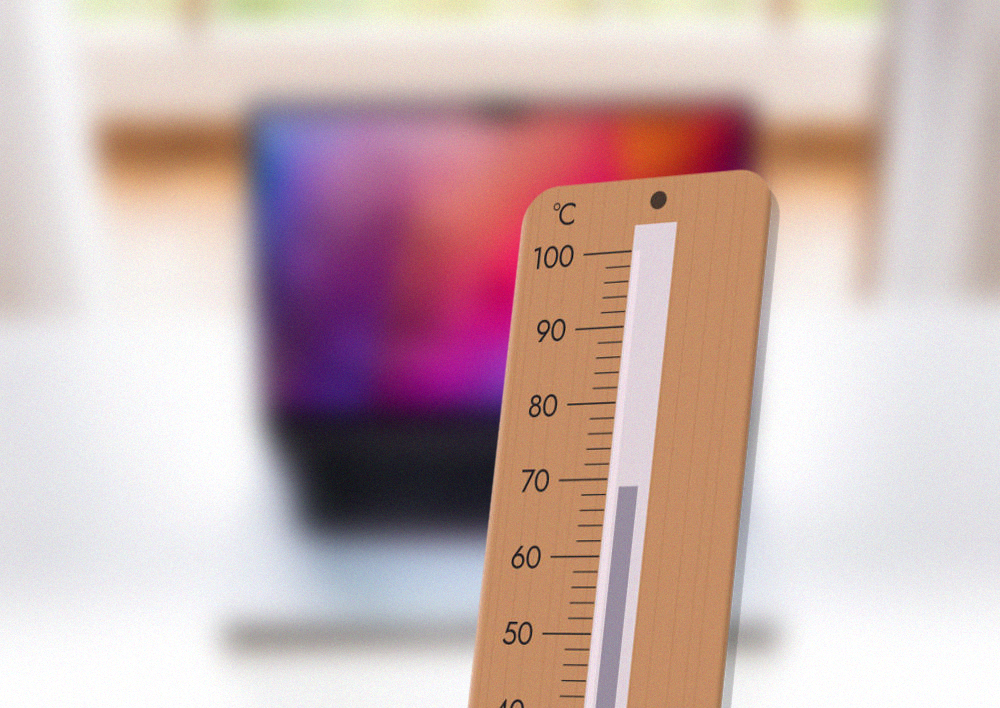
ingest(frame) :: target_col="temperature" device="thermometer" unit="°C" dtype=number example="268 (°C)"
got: 69 (°C)
